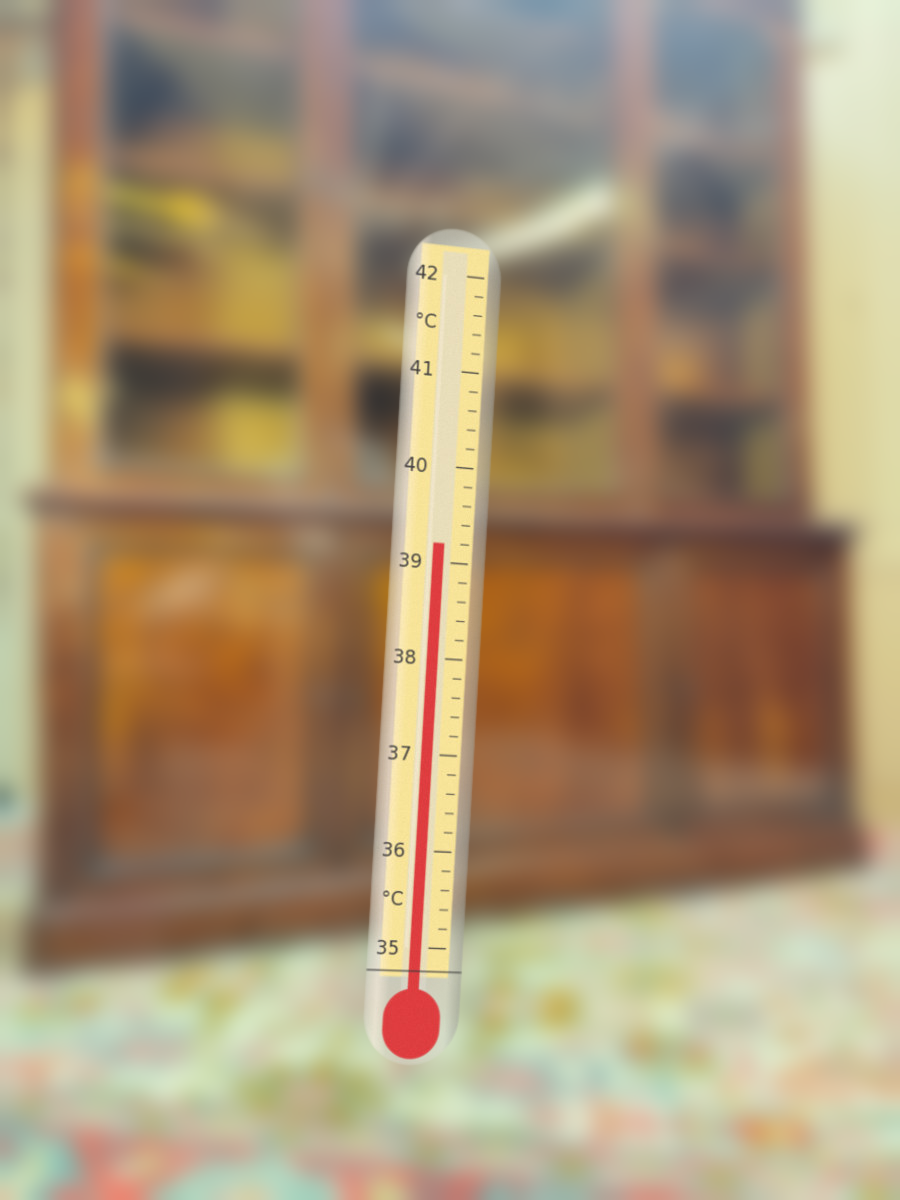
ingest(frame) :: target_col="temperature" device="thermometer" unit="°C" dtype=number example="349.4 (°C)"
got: 39.2 (°C)
